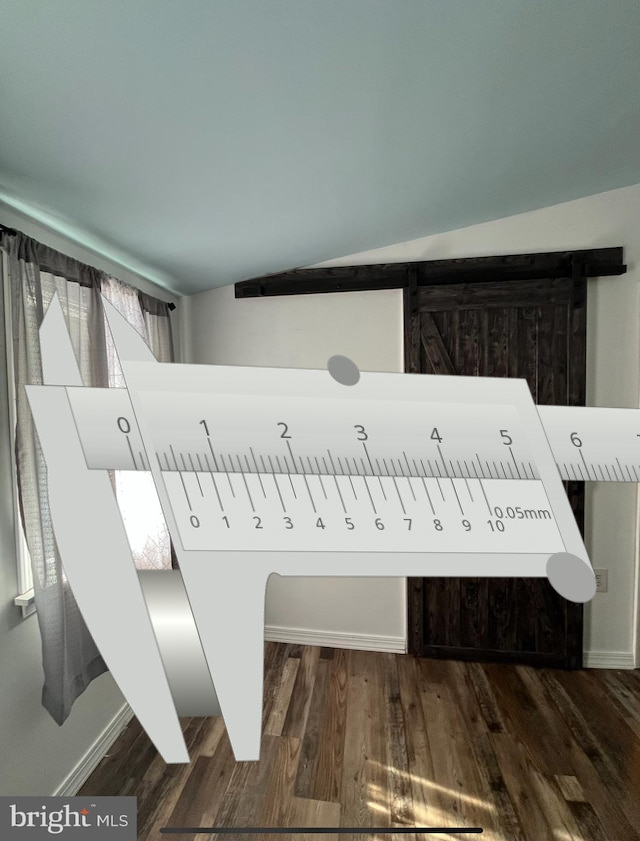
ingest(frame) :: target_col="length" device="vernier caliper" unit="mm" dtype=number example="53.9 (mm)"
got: 5.2 (mm)
